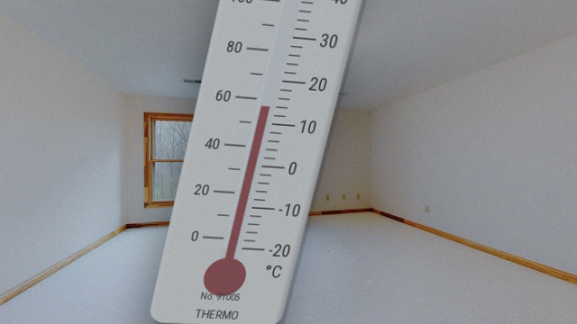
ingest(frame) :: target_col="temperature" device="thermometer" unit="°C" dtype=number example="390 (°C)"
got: 14 (°C)
